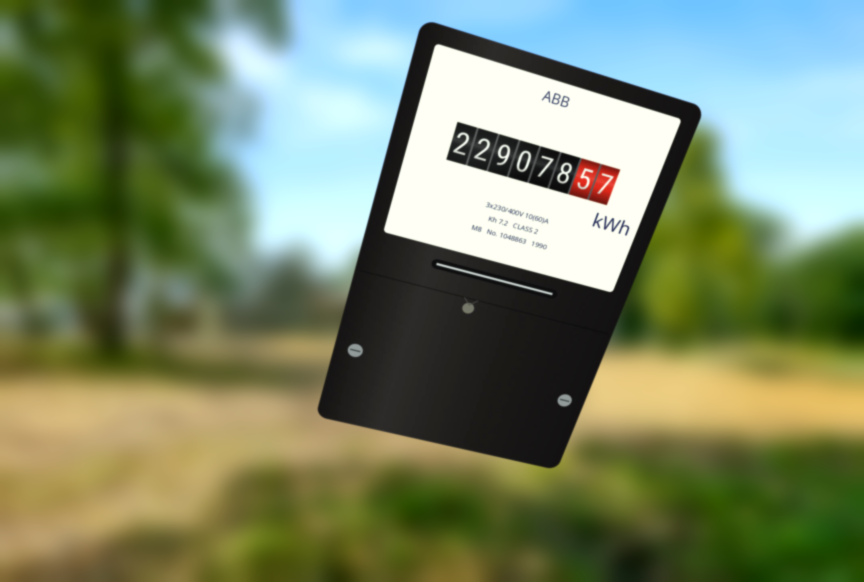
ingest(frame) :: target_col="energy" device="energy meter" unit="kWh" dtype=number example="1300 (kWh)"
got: 229078.57 (kWh)
